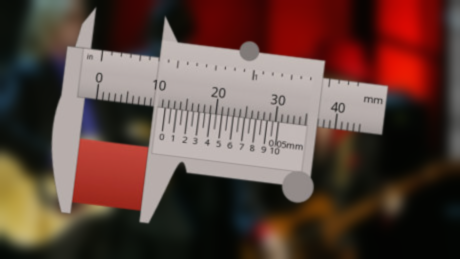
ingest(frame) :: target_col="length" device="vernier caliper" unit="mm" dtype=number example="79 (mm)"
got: 11.5 (mm)
